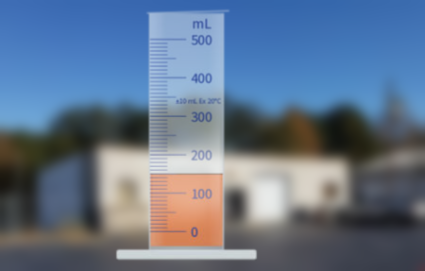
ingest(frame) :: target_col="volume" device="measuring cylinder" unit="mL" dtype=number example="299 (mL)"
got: 150 (mL)
